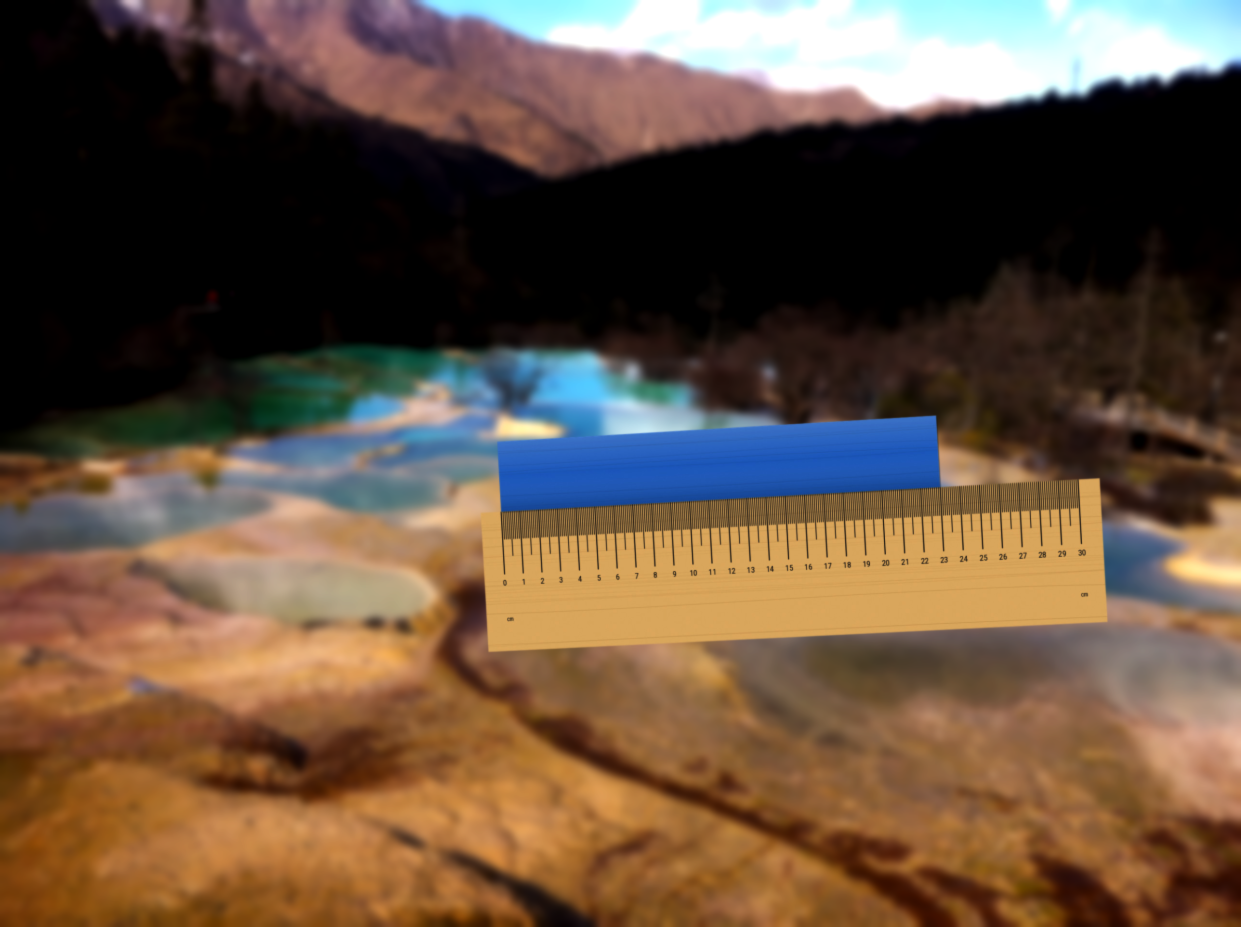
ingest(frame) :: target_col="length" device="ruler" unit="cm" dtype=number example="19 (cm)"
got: 23 (cm)
